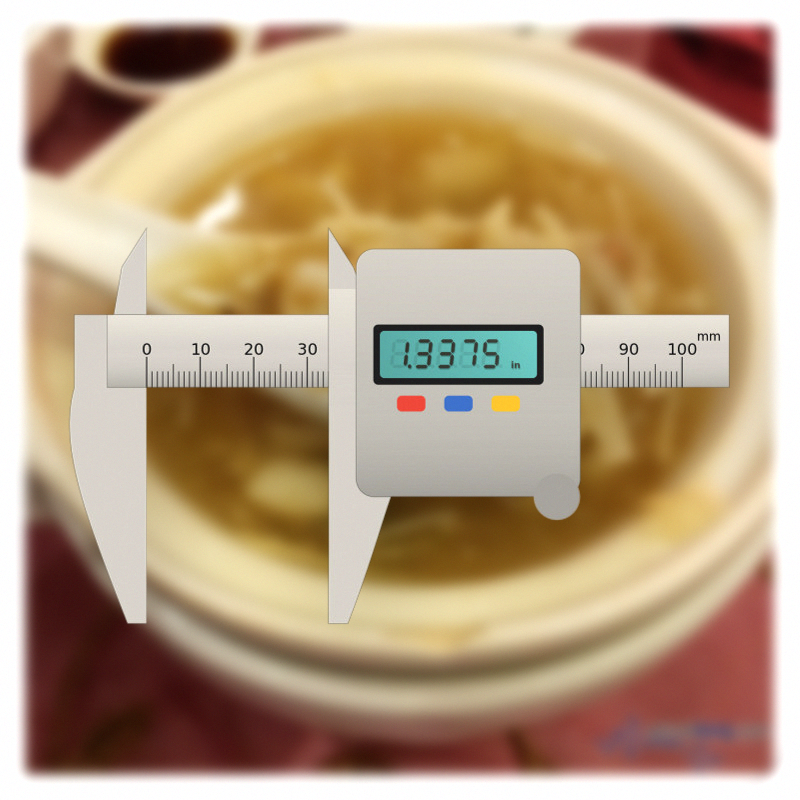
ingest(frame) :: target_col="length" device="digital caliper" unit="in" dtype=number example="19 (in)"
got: 1.3375 (in)
